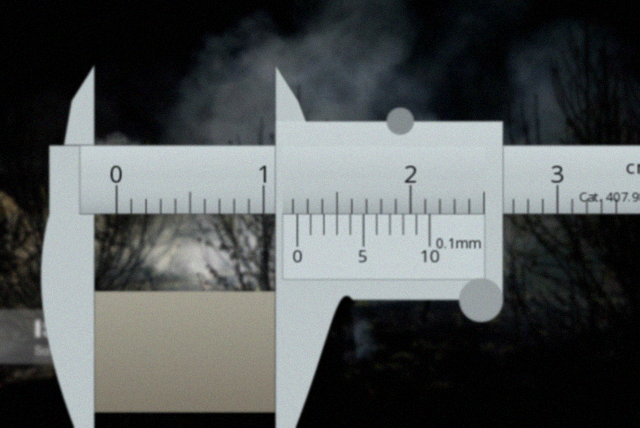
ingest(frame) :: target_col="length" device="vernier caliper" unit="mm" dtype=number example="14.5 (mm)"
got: 12.3 (mm)
